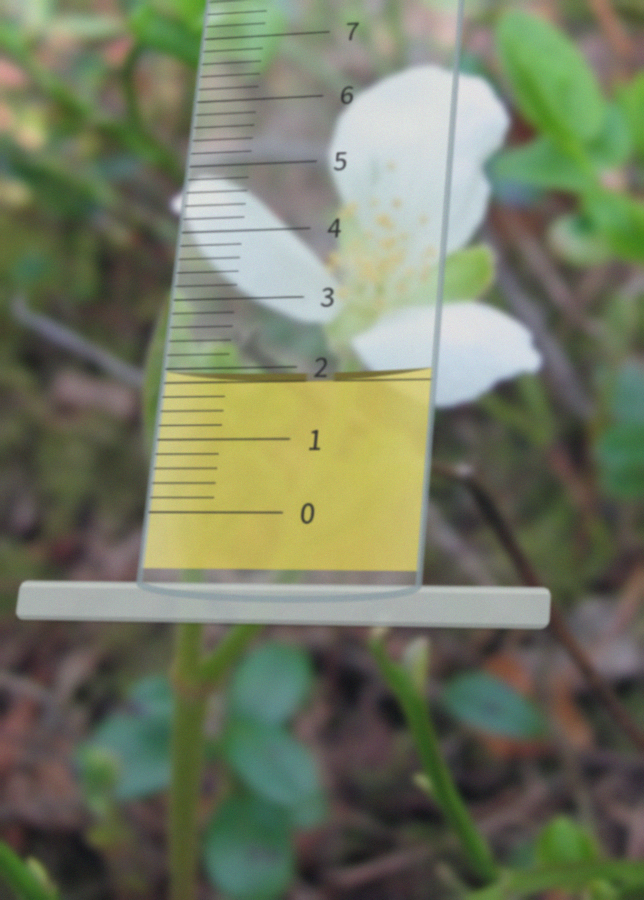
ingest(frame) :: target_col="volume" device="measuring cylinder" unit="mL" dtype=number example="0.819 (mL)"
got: 1.8 (mL)
